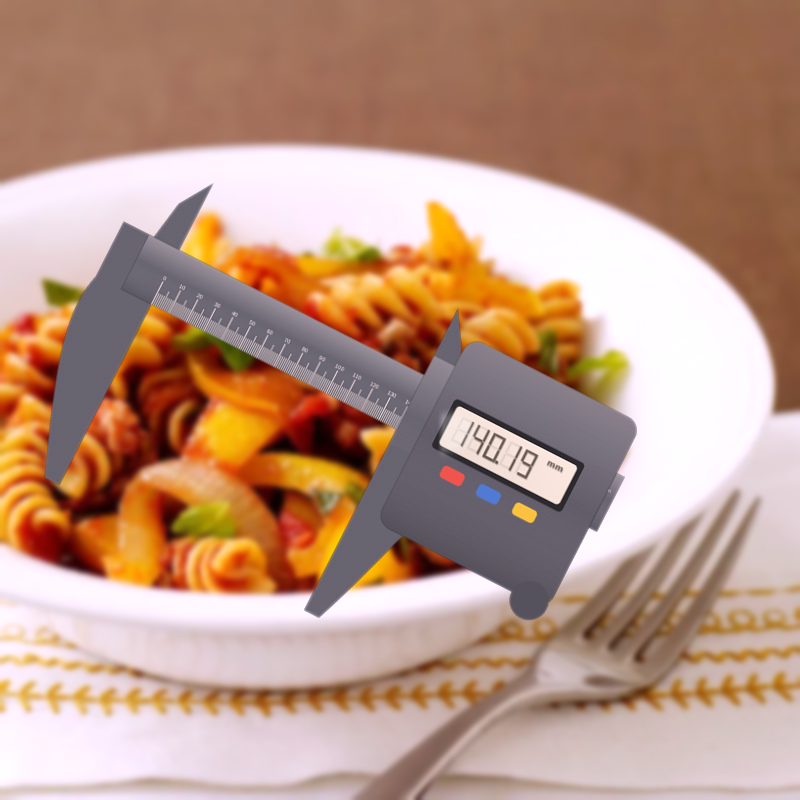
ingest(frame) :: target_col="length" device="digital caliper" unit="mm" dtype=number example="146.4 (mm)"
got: 140.19 (mm)
